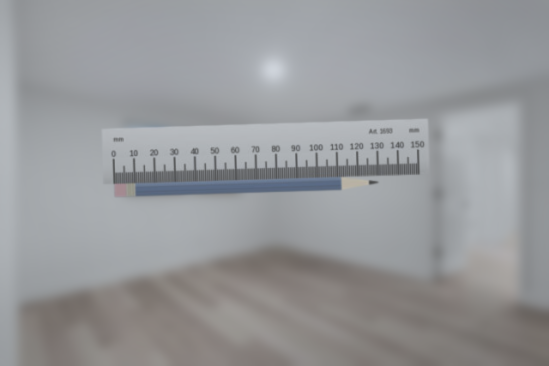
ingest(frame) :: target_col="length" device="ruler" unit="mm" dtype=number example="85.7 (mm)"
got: 130 (mm)
